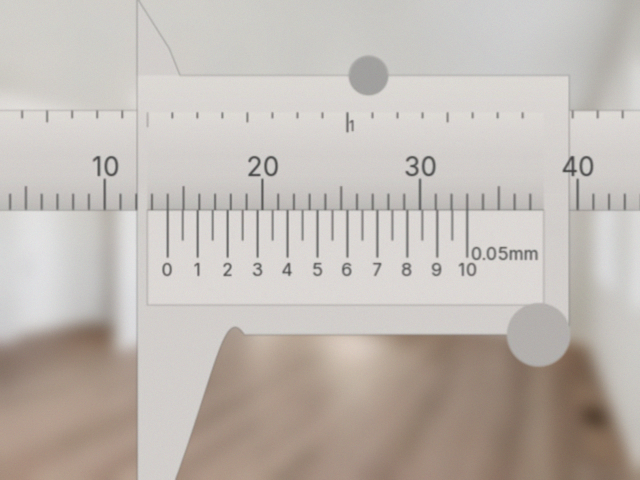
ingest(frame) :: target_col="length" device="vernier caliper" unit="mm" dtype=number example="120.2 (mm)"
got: 14.0 (mm)
